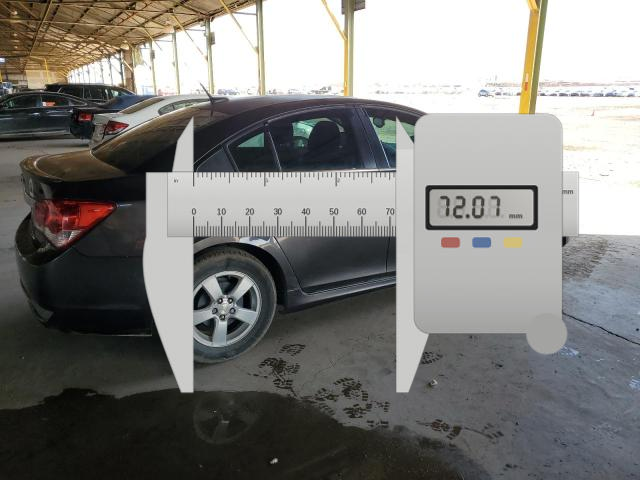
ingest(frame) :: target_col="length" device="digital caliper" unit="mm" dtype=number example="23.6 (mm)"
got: 72.07 (mm)
